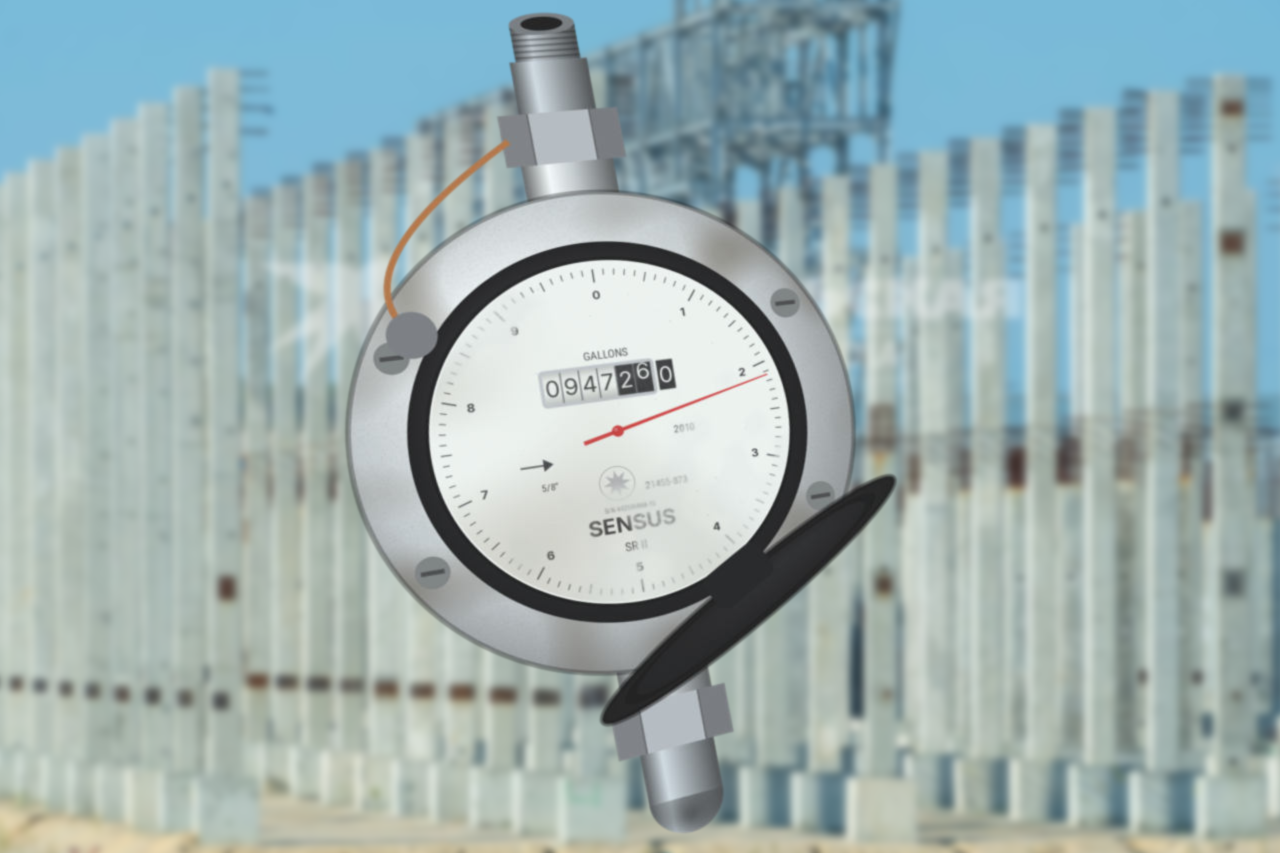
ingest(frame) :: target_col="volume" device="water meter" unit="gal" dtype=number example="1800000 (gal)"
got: 947262.1 (gal)
